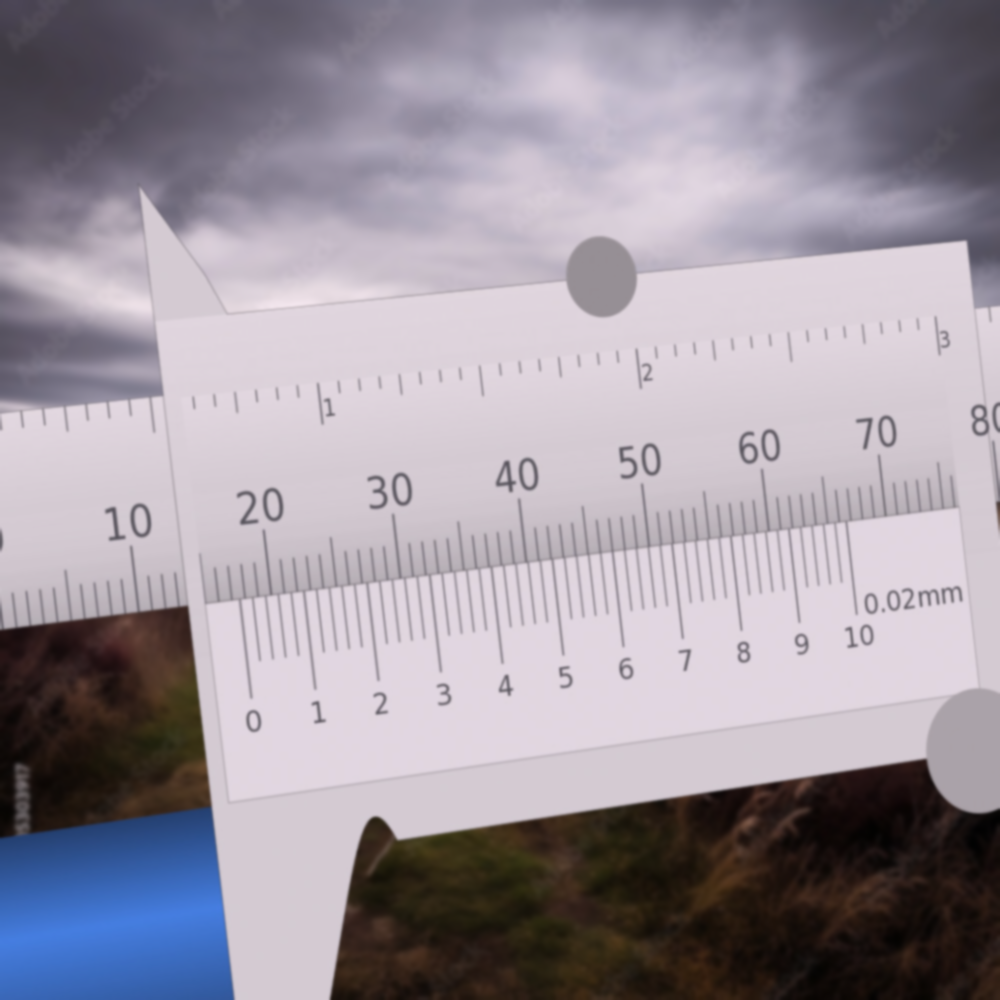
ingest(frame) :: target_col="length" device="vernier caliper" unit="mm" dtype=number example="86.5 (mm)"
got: 17.6 (mm)
